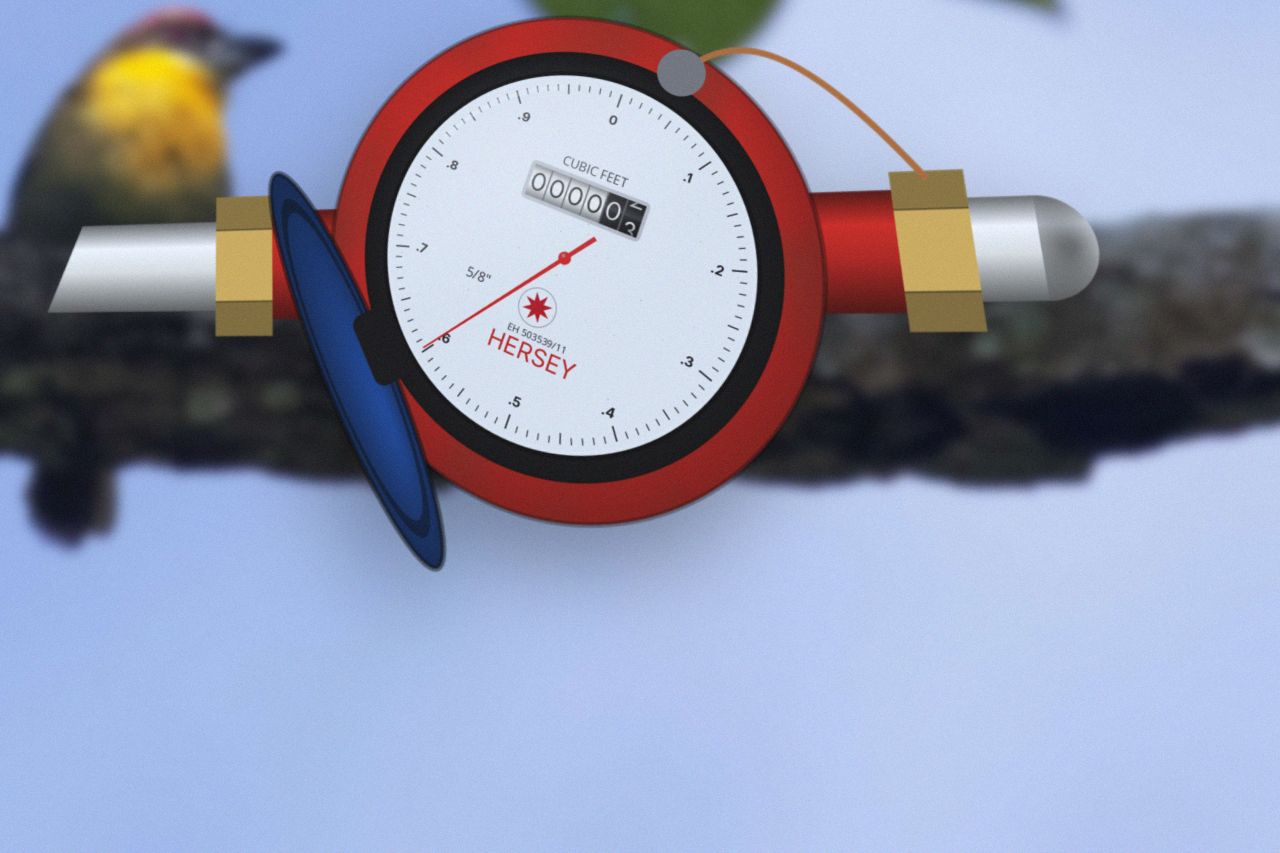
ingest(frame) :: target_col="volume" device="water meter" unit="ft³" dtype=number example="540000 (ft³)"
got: 2.60 (ft³)
